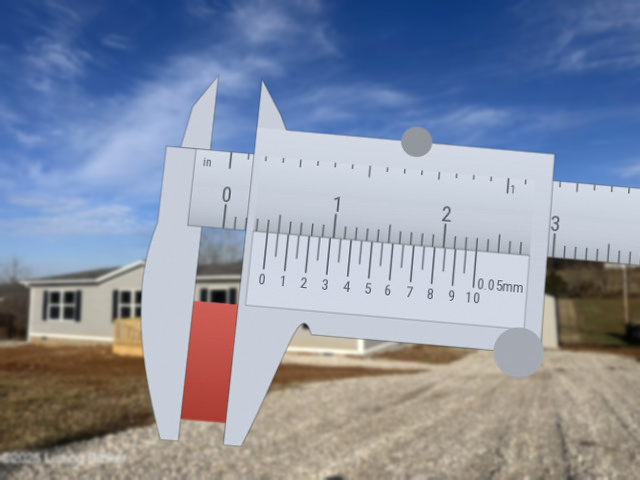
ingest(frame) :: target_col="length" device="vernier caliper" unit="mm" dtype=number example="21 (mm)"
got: 4.0 (mm)
